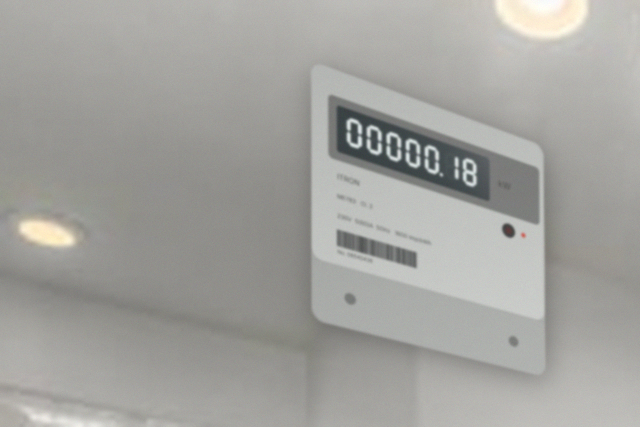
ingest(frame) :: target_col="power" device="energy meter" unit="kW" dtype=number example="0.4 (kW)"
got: 0.18 (kW)
